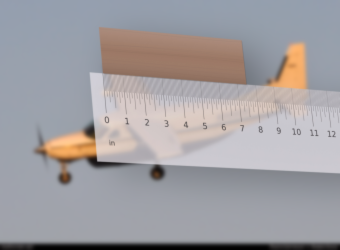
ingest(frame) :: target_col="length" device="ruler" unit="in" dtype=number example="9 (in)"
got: 7.5 (in)
